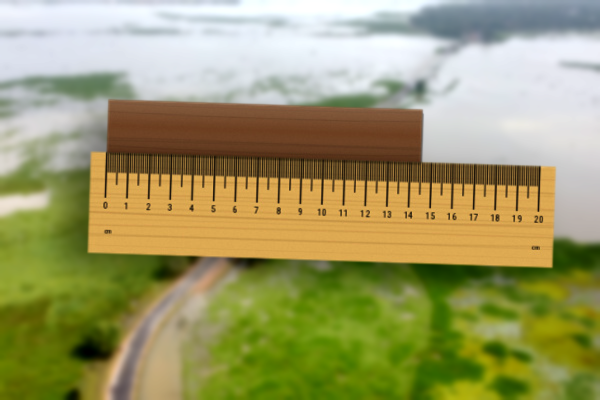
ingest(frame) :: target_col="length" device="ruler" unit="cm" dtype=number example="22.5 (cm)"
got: 14.5 (cm)
